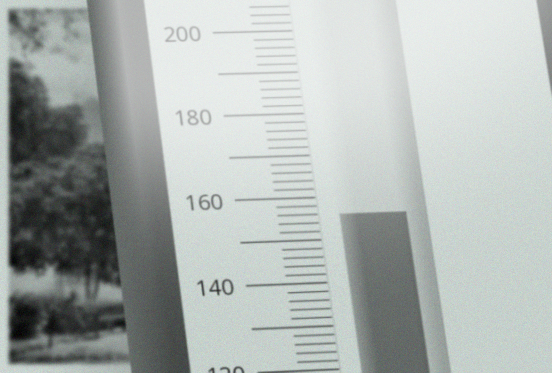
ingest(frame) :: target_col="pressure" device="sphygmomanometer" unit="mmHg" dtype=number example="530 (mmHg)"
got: 156 (mmHg)
